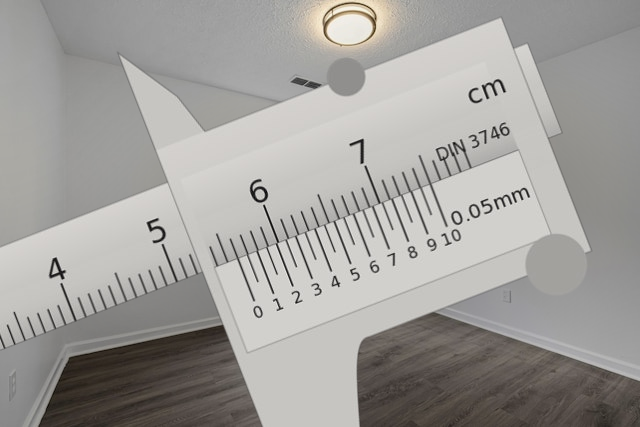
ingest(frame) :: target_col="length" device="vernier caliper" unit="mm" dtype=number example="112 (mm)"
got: 56.0 (mm)
